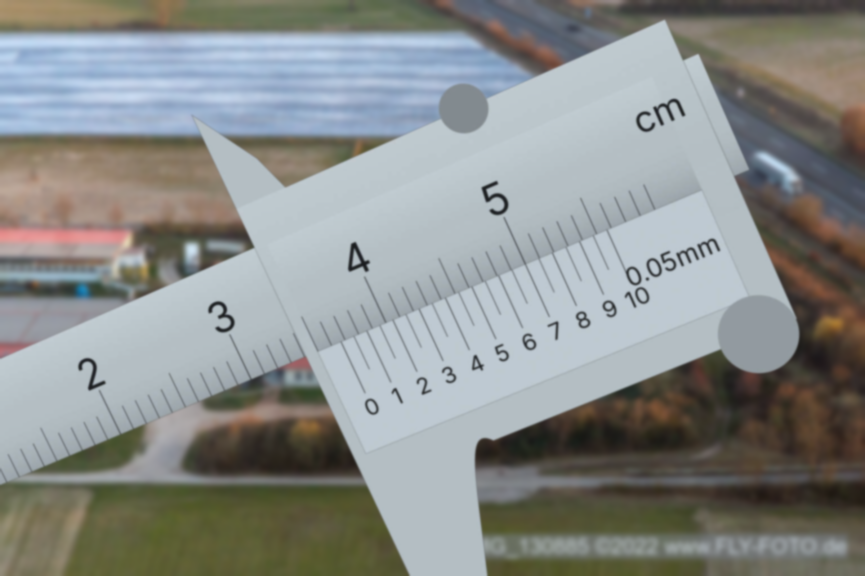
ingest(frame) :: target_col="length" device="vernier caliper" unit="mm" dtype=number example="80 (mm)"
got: 36.7 (mm)
